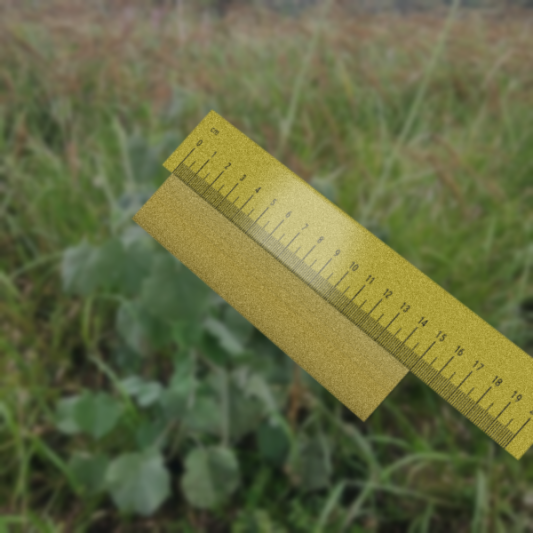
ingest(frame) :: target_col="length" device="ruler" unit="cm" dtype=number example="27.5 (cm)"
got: 15 (cm)
